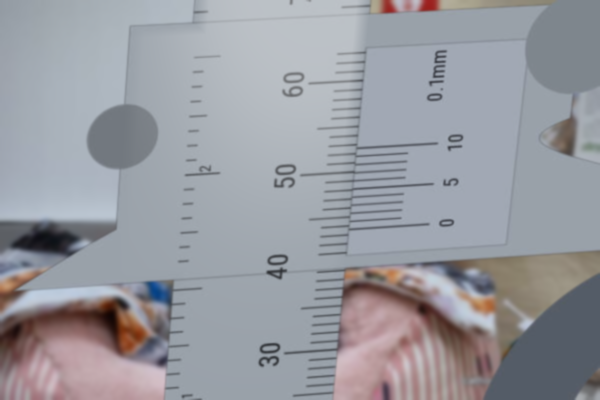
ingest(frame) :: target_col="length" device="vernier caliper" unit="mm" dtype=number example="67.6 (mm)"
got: 43.6 (mm)
